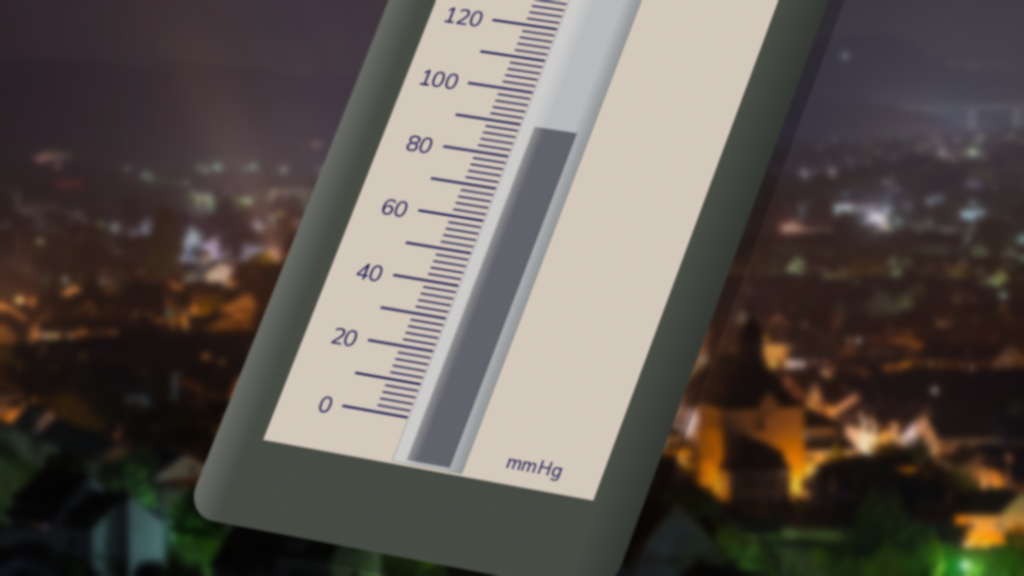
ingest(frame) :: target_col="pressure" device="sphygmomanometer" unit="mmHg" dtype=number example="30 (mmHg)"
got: 90 (mmHg)
